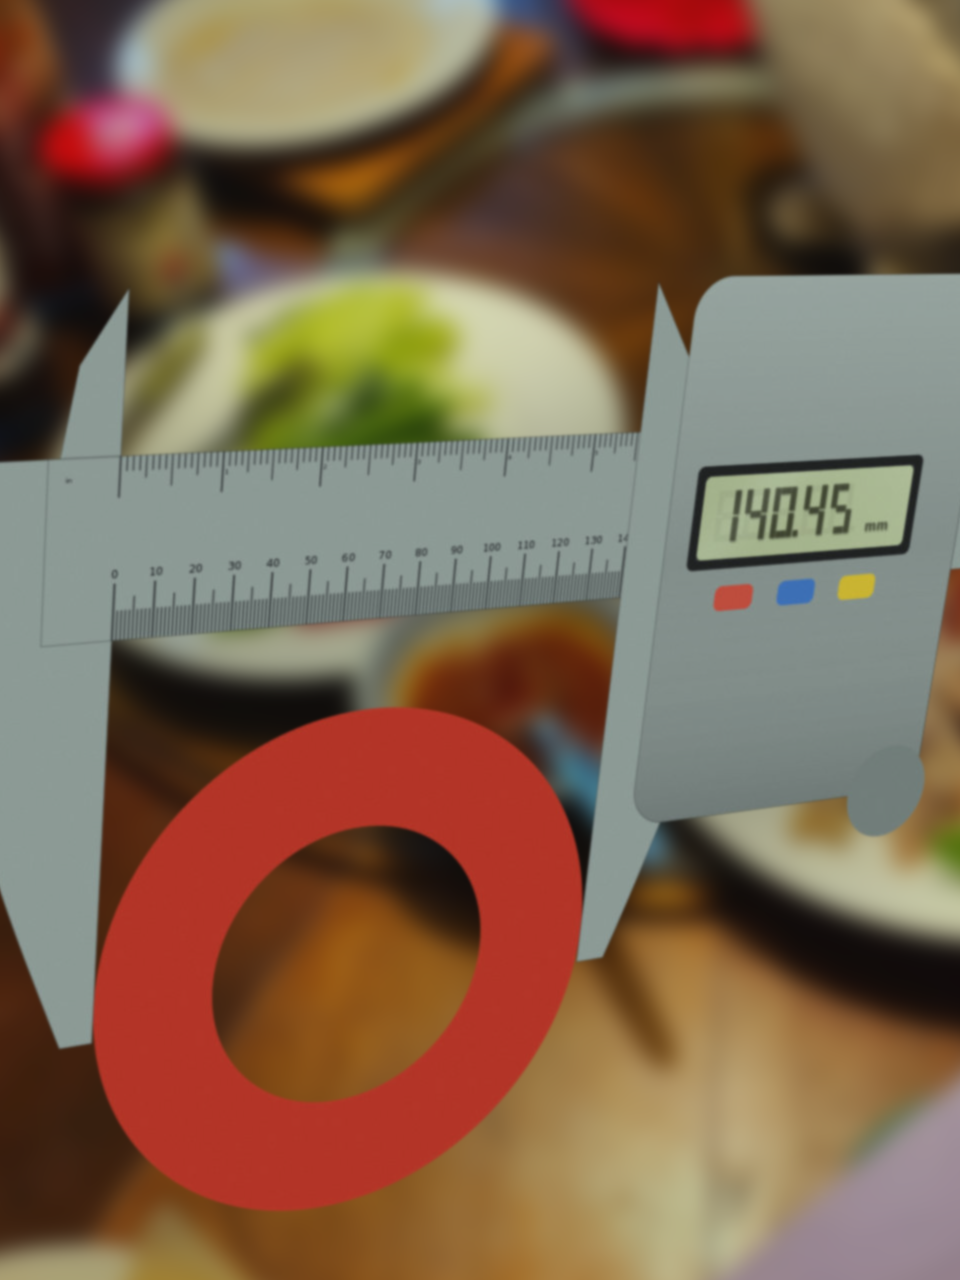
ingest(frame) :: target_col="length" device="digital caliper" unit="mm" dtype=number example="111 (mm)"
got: 140.45 (mm)
